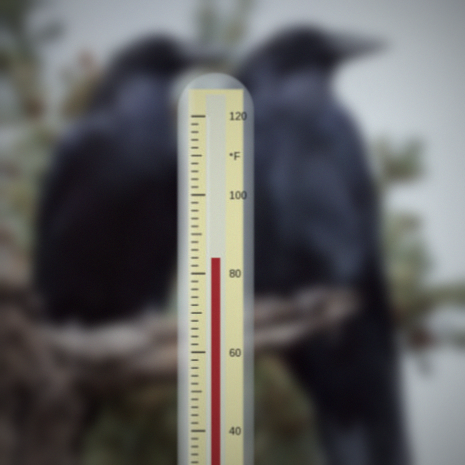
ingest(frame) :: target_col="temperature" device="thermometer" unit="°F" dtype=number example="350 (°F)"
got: 84 (°F)
